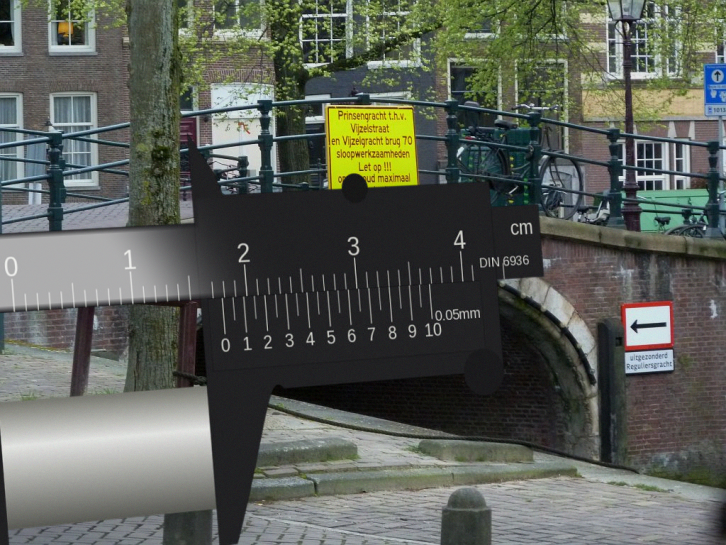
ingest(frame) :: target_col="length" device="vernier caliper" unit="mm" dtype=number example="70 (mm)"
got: 17.8 (mm)
